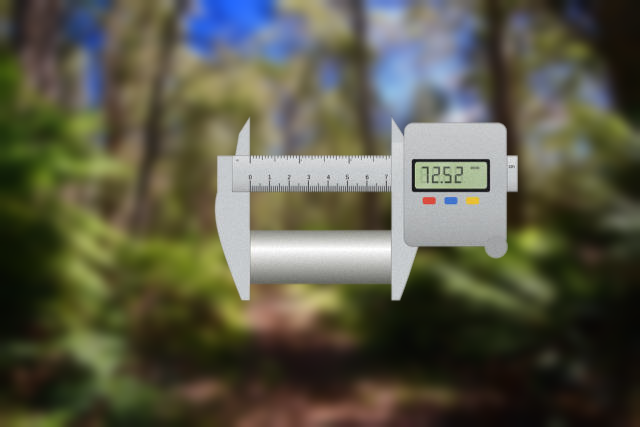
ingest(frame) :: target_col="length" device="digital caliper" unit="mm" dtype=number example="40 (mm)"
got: 72.52 (mm)
